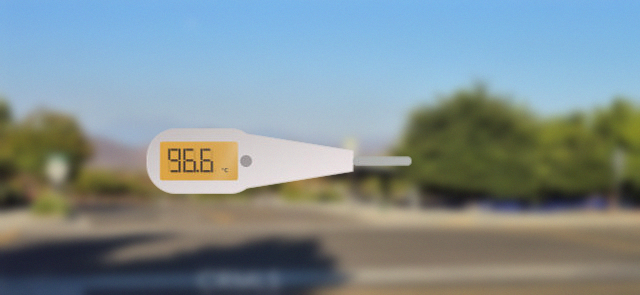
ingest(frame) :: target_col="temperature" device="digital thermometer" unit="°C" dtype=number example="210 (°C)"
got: 96.6 (°C)
